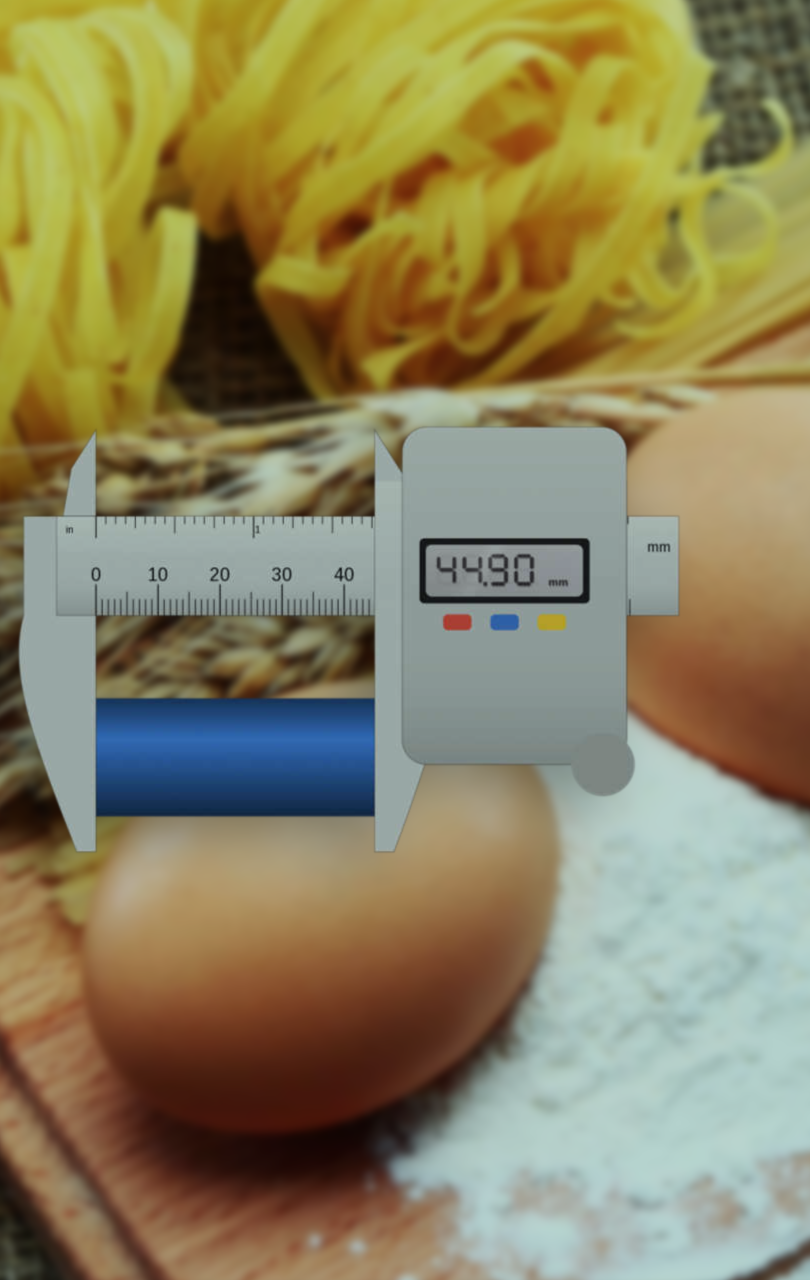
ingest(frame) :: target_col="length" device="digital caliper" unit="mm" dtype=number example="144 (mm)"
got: 44.90 (mm)
